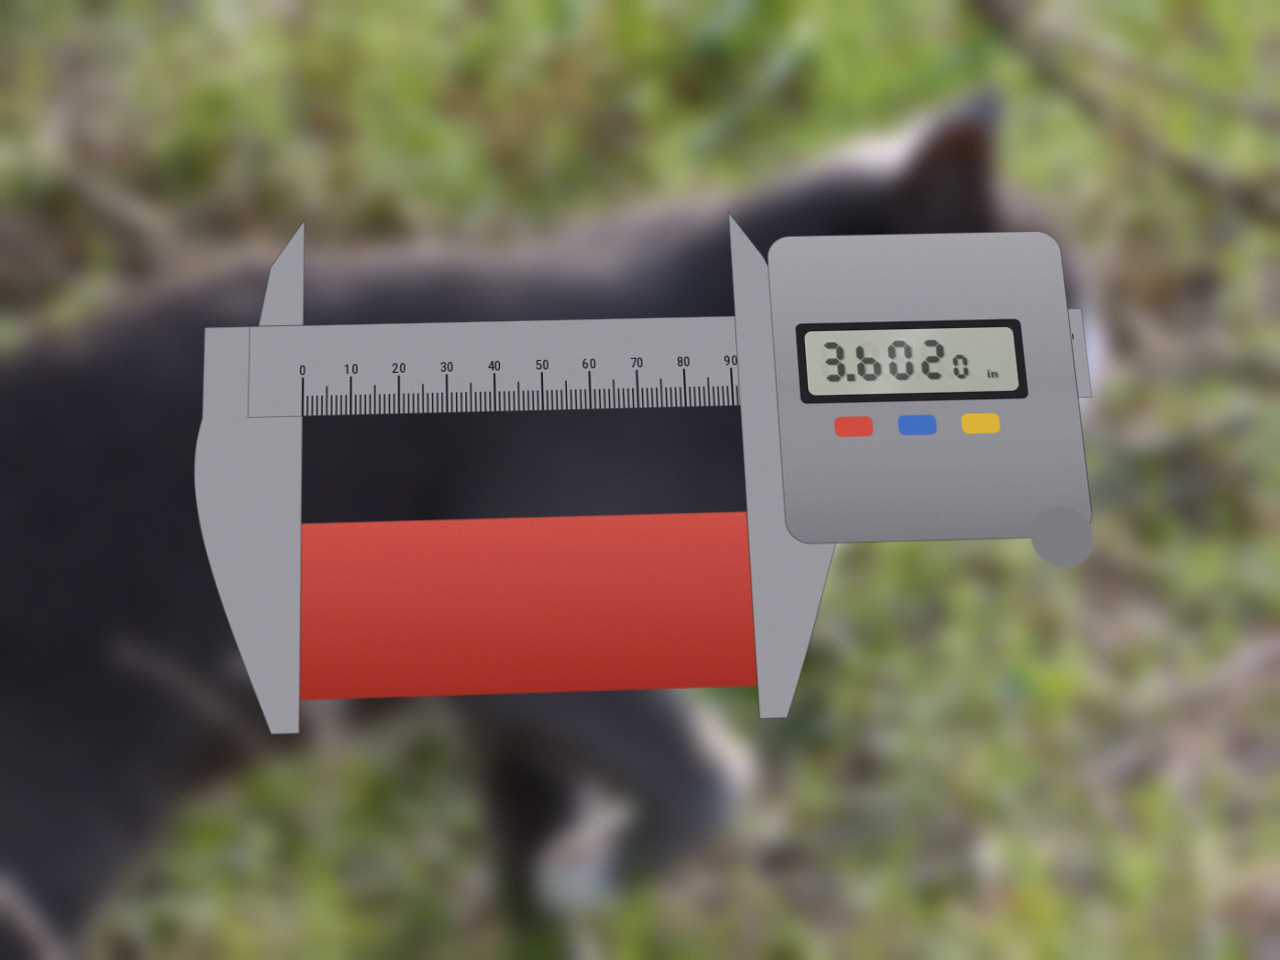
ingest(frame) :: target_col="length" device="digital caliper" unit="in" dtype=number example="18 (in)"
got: 3.6020 (in)
